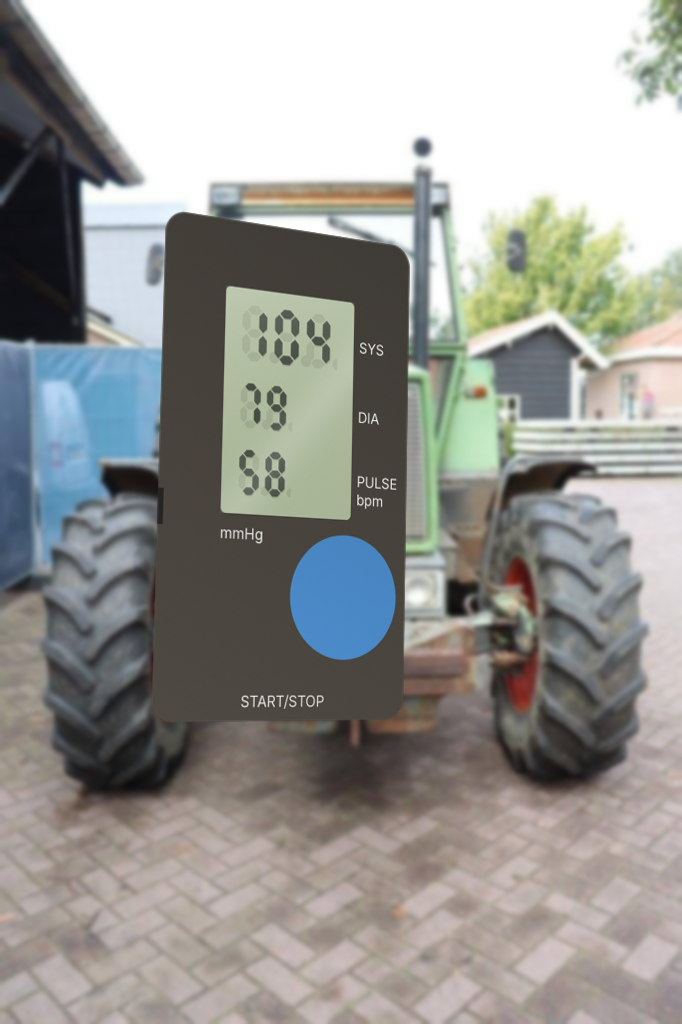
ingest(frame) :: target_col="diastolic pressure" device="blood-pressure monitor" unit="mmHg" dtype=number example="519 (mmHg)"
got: 79 (mmHg)
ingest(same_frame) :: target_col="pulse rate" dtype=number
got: 58 (bpm)
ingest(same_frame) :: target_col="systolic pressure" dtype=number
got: 104 (mmHg)
